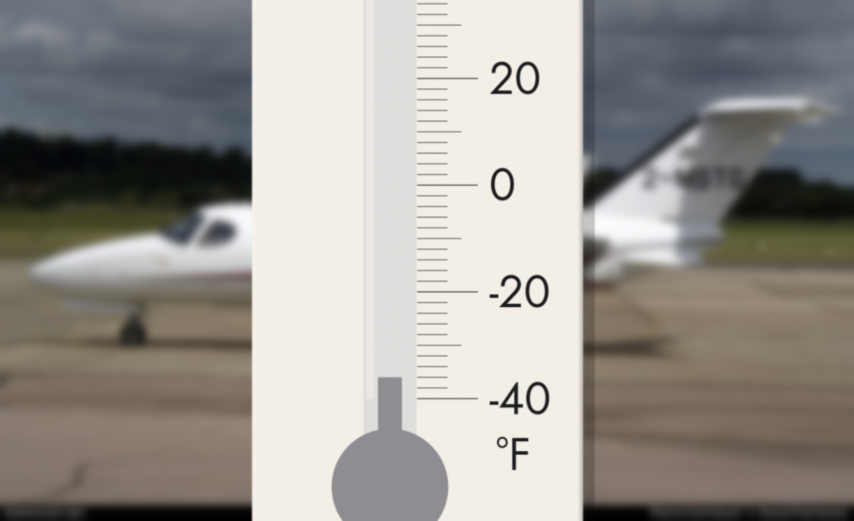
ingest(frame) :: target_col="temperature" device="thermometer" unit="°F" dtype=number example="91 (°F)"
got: -36 (°F)
